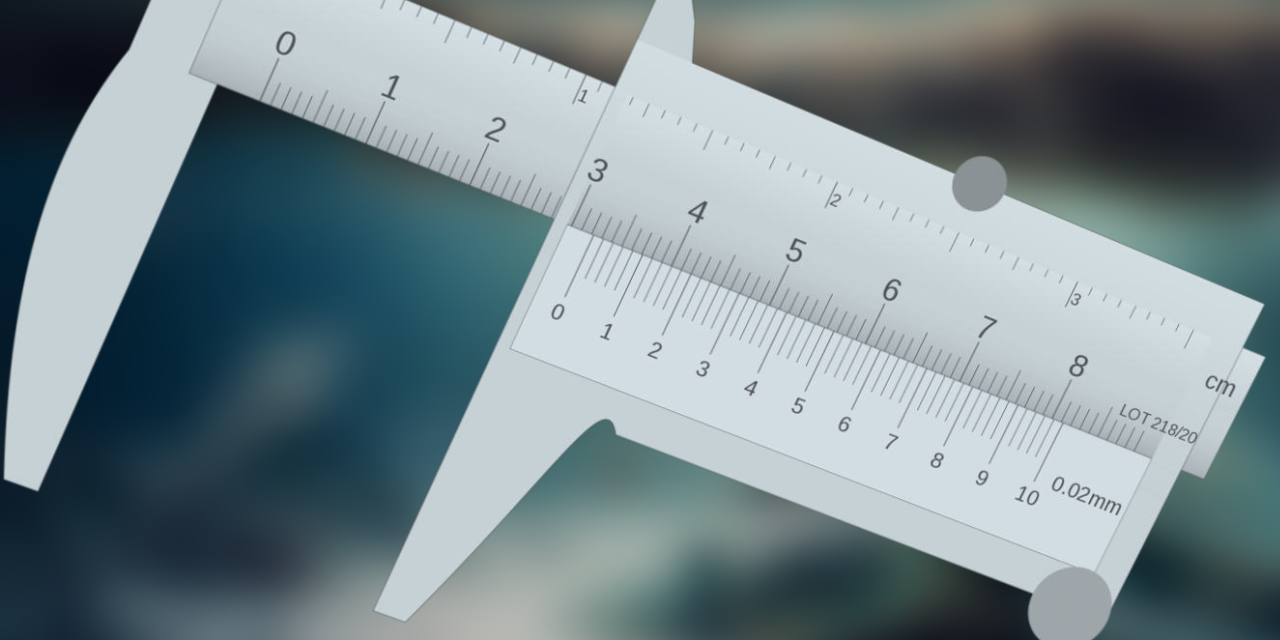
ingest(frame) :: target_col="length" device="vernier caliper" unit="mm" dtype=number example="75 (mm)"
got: 32.2 (mm)
